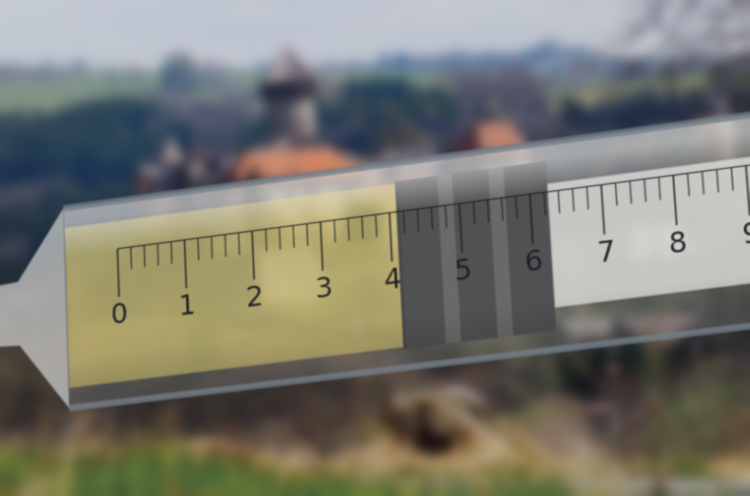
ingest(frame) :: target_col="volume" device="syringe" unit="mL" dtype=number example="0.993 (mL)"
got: 4.1 (mL)
